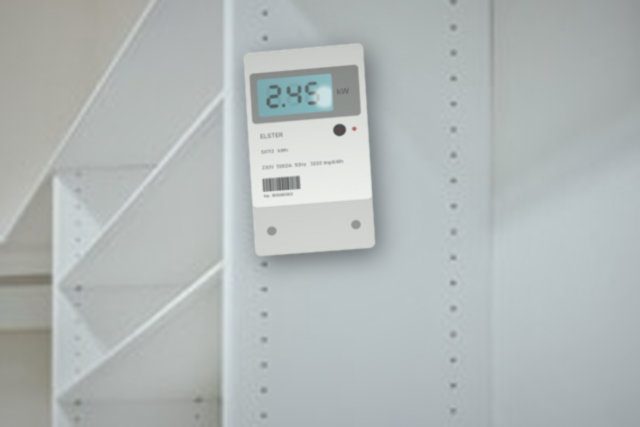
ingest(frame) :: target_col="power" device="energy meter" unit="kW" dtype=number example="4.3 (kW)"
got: 2.45 (kW)
